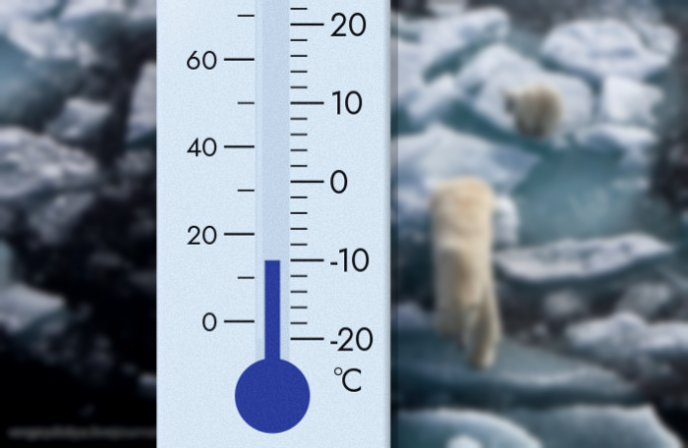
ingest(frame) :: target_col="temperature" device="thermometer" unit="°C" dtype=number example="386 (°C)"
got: -10 (°C)
